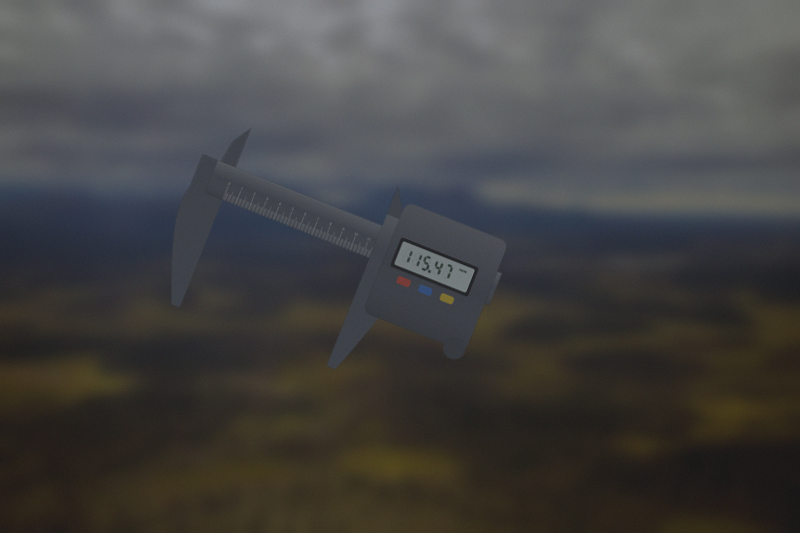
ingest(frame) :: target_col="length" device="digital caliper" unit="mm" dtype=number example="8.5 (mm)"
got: 115.47 (mm)
